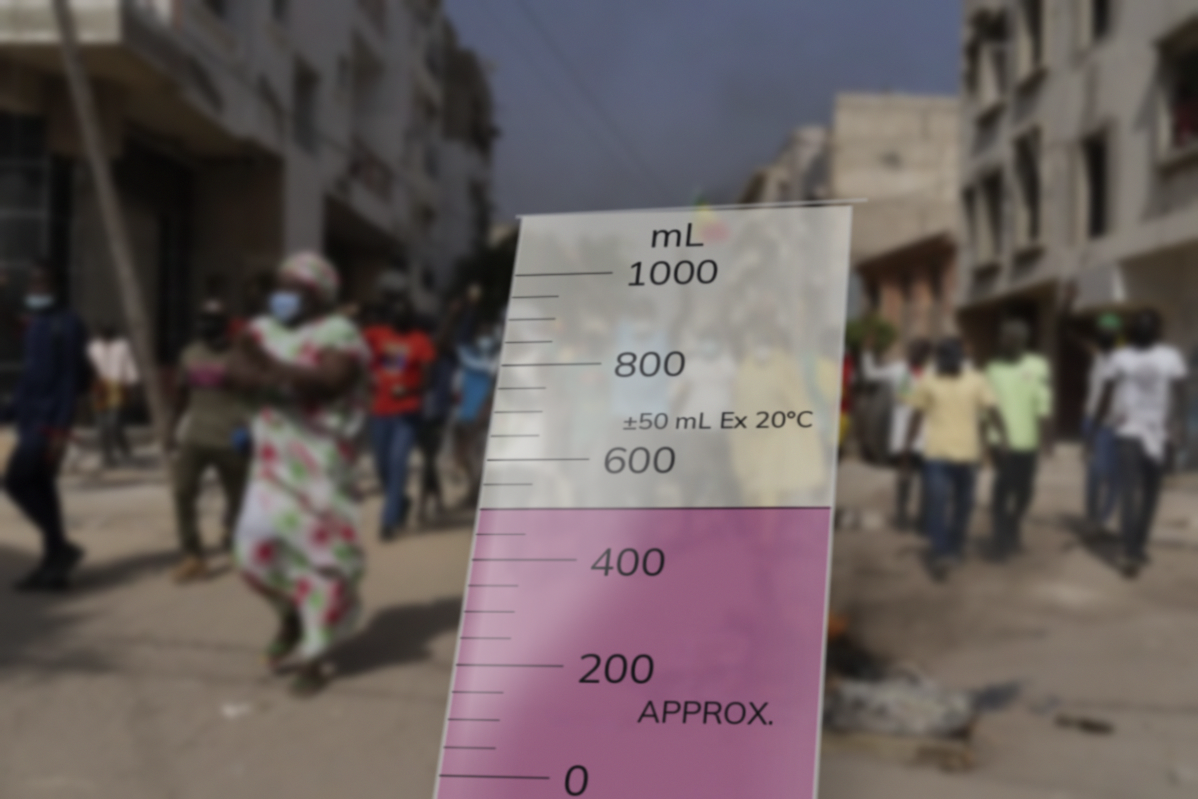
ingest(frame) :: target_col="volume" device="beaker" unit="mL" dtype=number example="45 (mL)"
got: 500 (mL)
